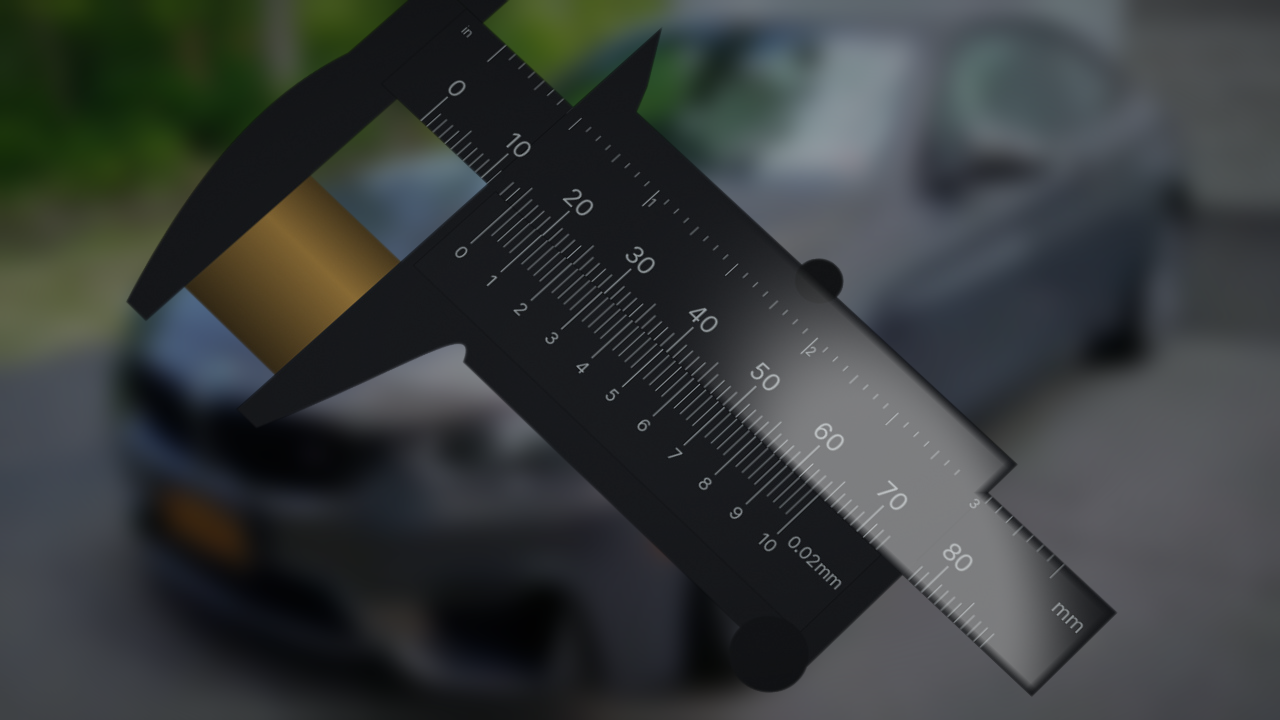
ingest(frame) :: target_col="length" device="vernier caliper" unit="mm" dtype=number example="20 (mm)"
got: 15.0 (mm)
